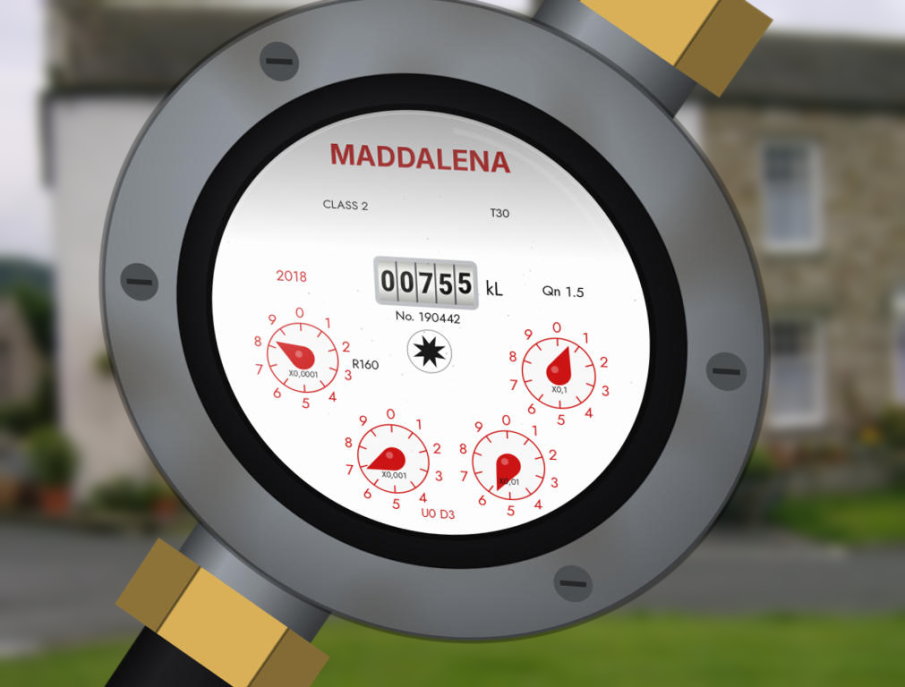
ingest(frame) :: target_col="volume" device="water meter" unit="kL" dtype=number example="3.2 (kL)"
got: 755.0568 (kL)
